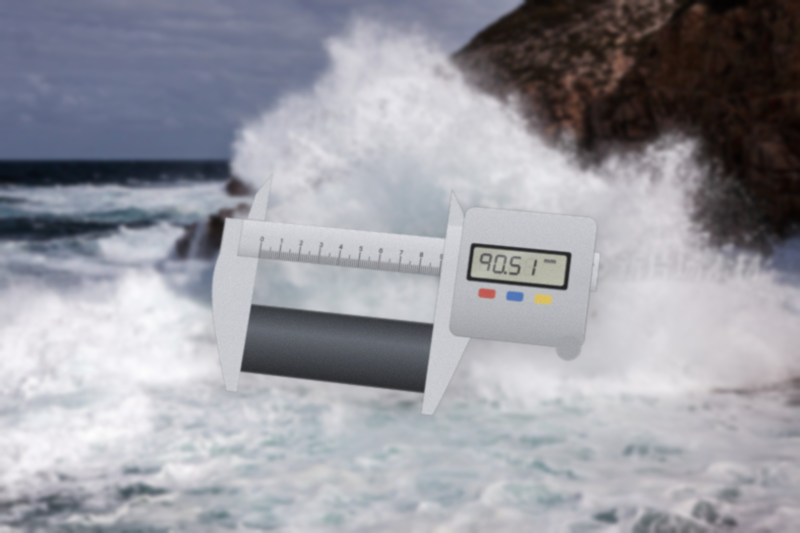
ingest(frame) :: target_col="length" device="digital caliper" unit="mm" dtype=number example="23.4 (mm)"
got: 90.51 (mm)
